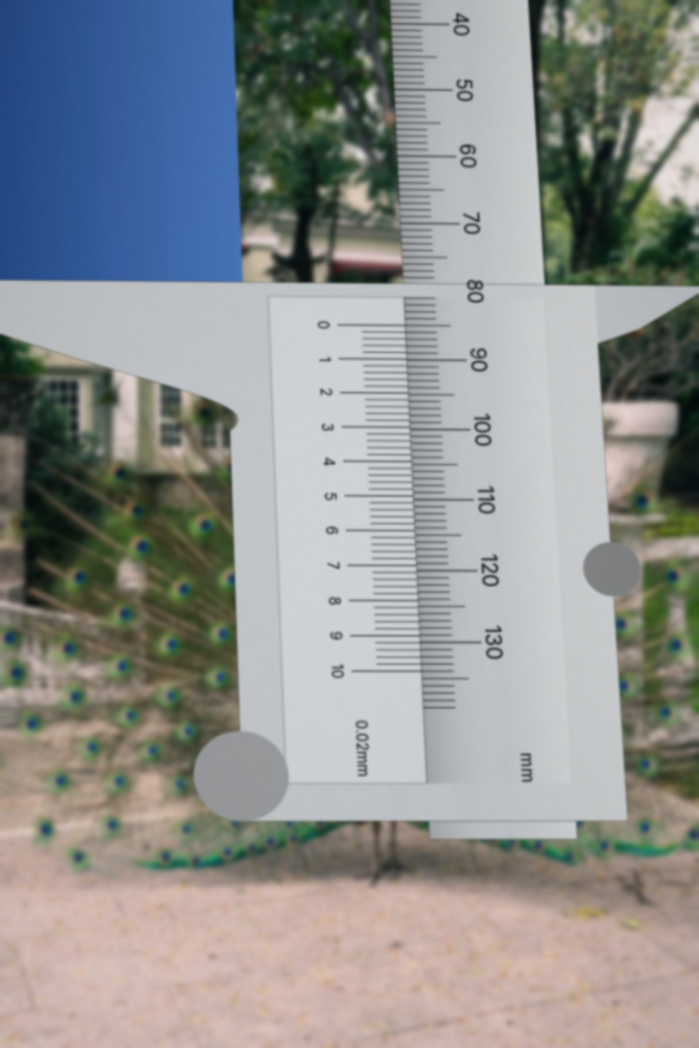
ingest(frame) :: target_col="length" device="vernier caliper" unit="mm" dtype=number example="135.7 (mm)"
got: 85.0 (mm)
